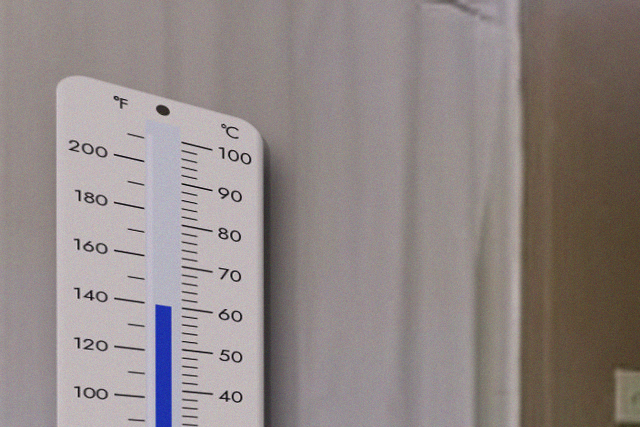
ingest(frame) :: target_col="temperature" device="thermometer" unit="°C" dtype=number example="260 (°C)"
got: 60 (°C)
